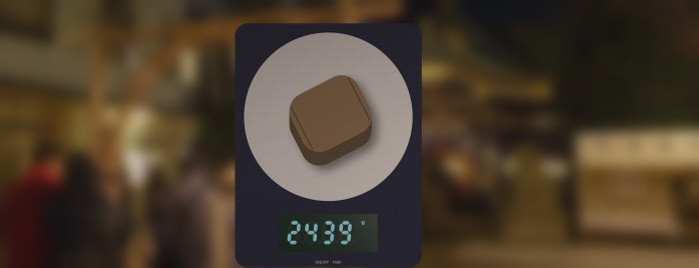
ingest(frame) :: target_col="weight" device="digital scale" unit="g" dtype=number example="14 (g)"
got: 2439 (g)
